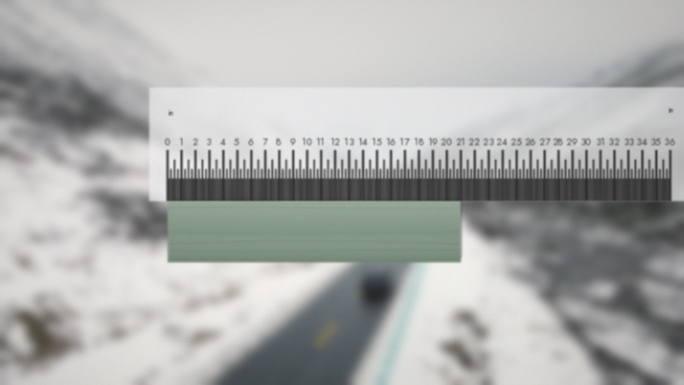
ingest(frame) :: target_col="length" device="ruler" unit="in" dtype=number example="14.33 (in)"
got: 21 (in)
